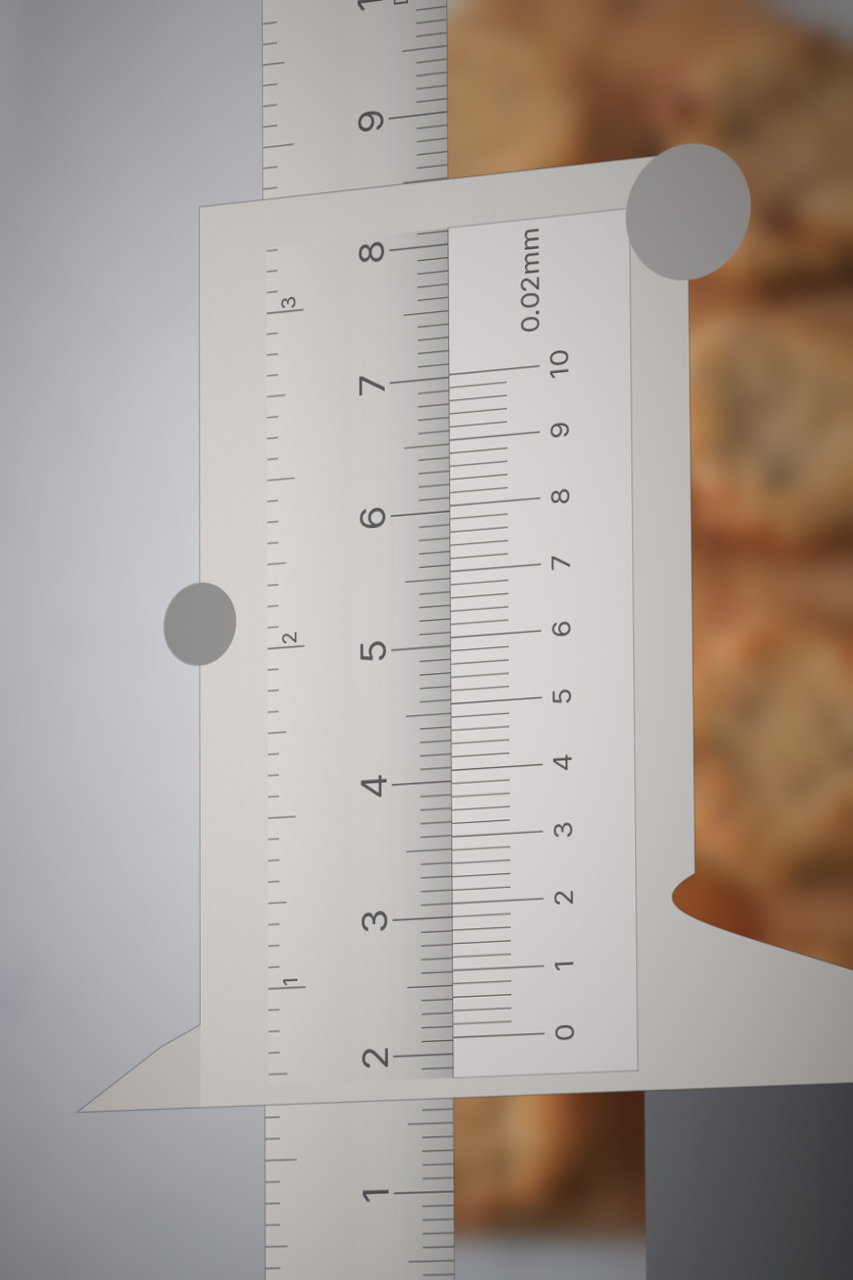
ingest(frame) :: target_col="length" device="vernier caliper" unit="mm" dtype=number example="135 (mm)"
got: 21.2 (mm)
